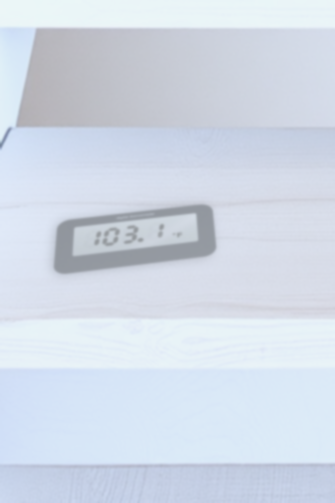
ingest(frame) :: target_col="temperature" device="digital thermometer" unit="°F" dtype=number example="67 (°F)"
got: 103.1 (°F)
